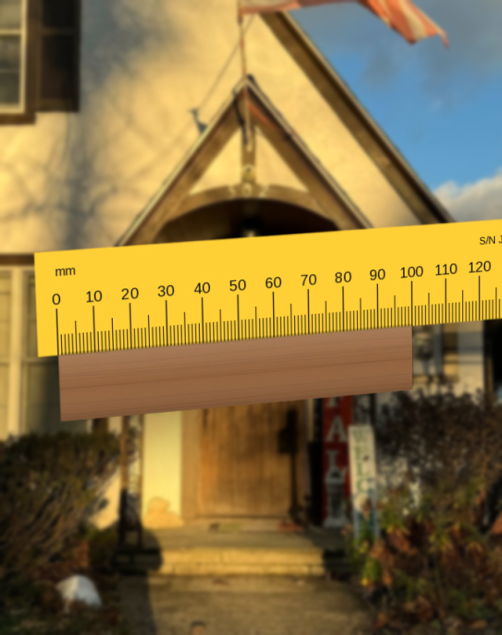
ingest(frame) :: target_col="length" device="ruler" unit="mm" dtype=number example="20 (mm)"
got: 100 (mm)
